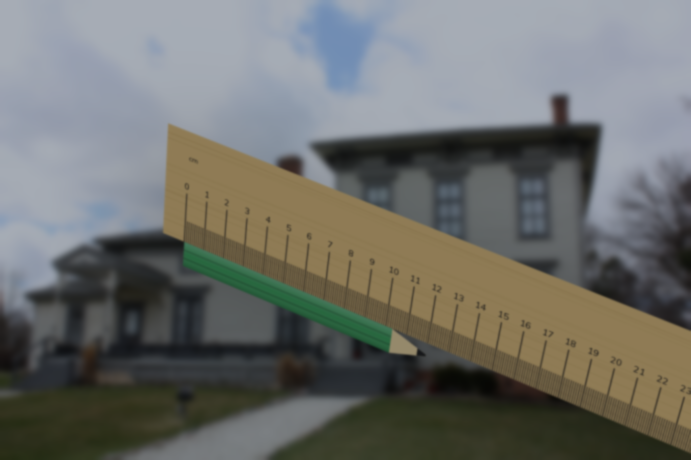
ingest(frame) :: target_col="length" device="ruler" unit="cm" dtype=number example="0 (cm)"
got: 12 (cm)
